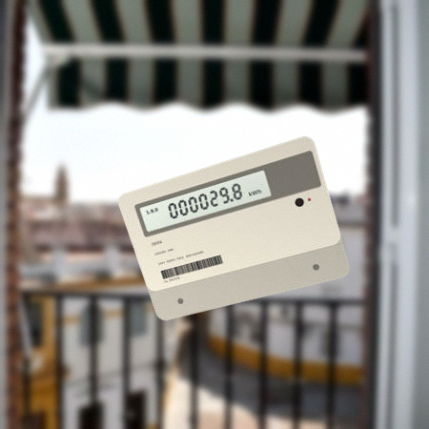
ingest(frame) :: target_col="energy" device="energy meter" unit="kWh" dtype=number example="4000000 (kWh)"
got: 29.8 (kWh)
